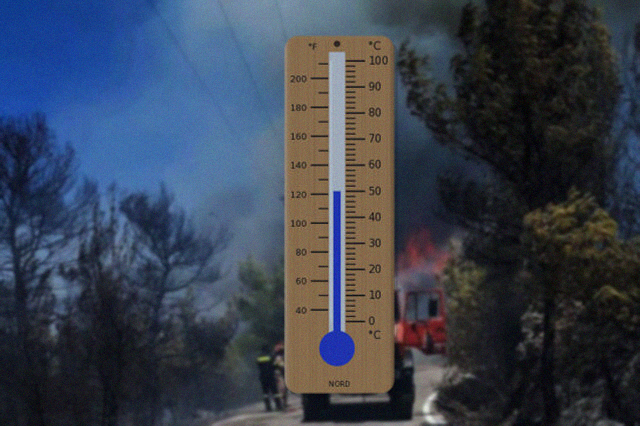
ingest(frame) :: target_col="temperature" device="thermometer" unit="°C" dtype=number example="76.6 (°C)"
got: 50 (°C)
